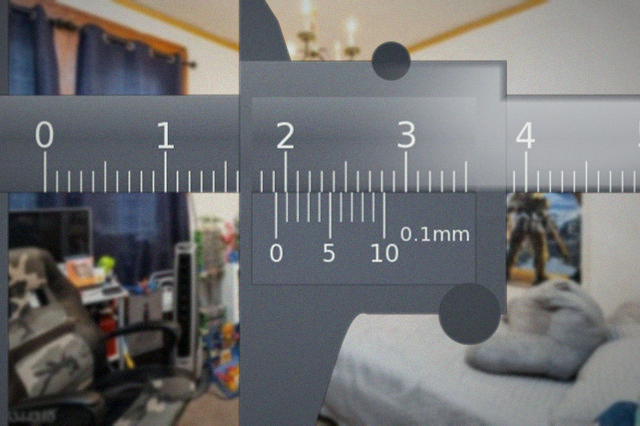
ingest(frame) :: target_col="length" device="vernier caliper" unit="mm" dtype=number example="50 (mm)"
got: 19.2 (mm)
